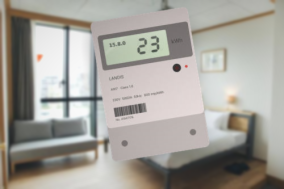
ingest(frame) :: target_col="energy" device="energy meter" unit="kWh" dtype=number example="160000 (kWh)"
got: 23 (kWh)
